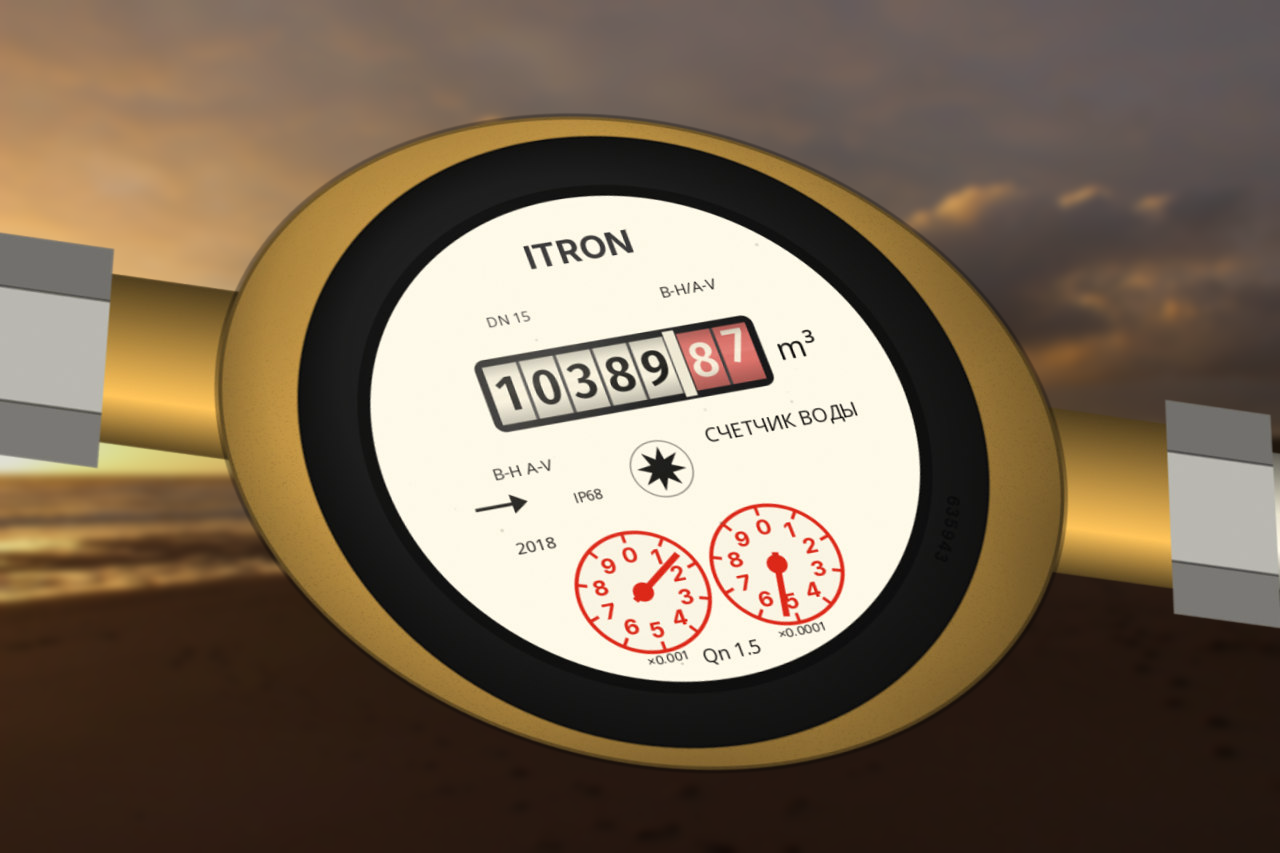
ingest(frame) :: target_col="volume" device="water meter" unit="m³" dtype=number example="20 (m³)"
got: 10389.8715 (m³)
